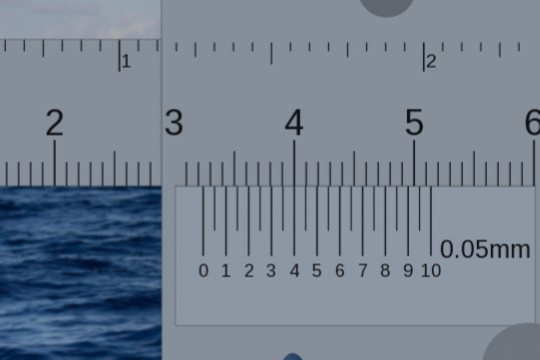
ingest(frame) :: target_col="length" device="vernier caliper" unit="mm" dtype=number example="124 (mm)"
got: 32.4 (mm)
